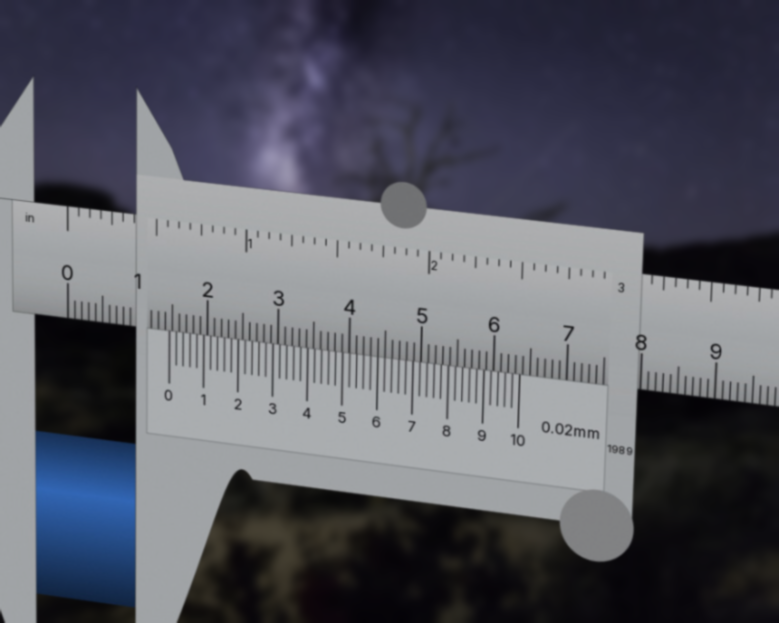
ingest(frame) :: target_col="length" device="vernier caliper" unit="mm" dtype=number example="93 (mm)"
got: 14.6 (mm)
